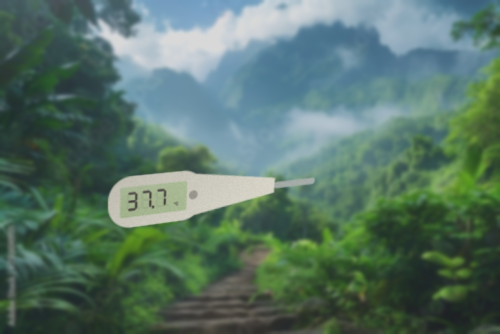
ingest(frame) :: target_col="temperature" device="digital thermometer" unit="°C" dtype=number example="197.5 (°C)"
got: 37.7 (°C)
